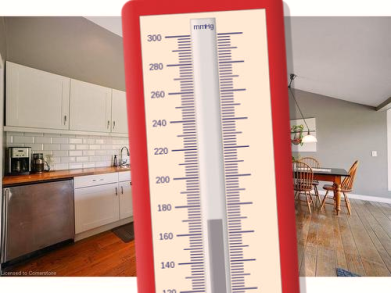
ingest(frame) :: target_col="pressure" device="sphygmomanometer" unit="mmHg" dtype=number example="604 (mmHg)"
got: 170 (mmHg)
